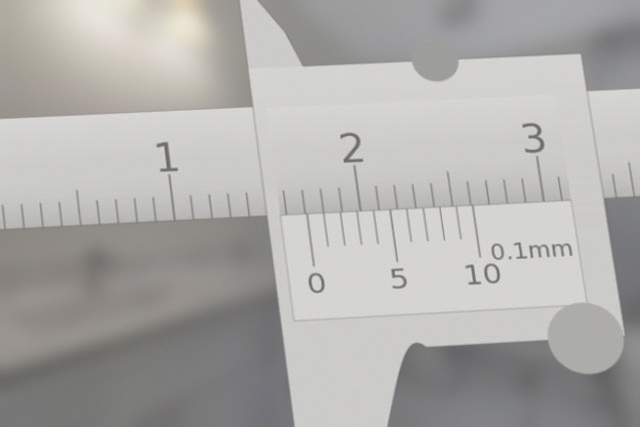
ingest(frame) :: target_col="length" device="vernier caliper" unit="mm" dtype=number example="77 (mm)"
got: 17.1 (mm)
